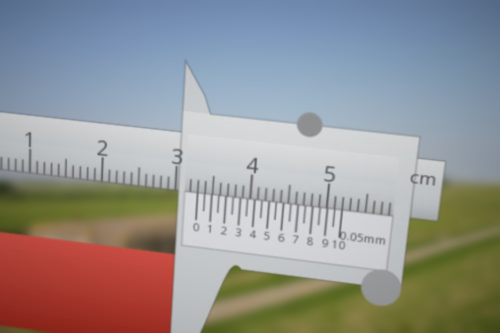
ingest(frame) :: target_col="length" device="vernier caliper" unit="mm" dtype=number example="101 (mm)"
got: 33.0 (mm)
